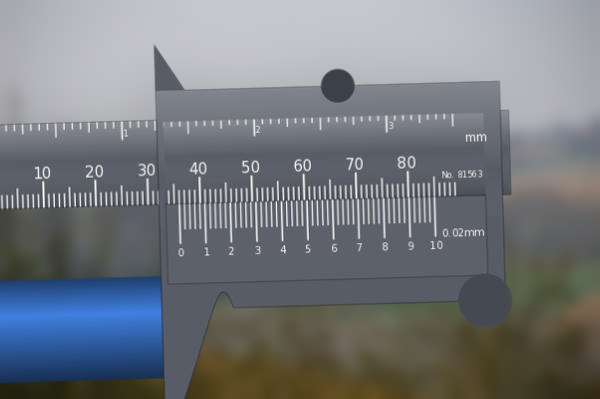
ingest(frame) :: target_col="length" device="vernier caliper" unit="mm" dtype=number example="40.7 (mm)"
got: 36.0 (mm)
